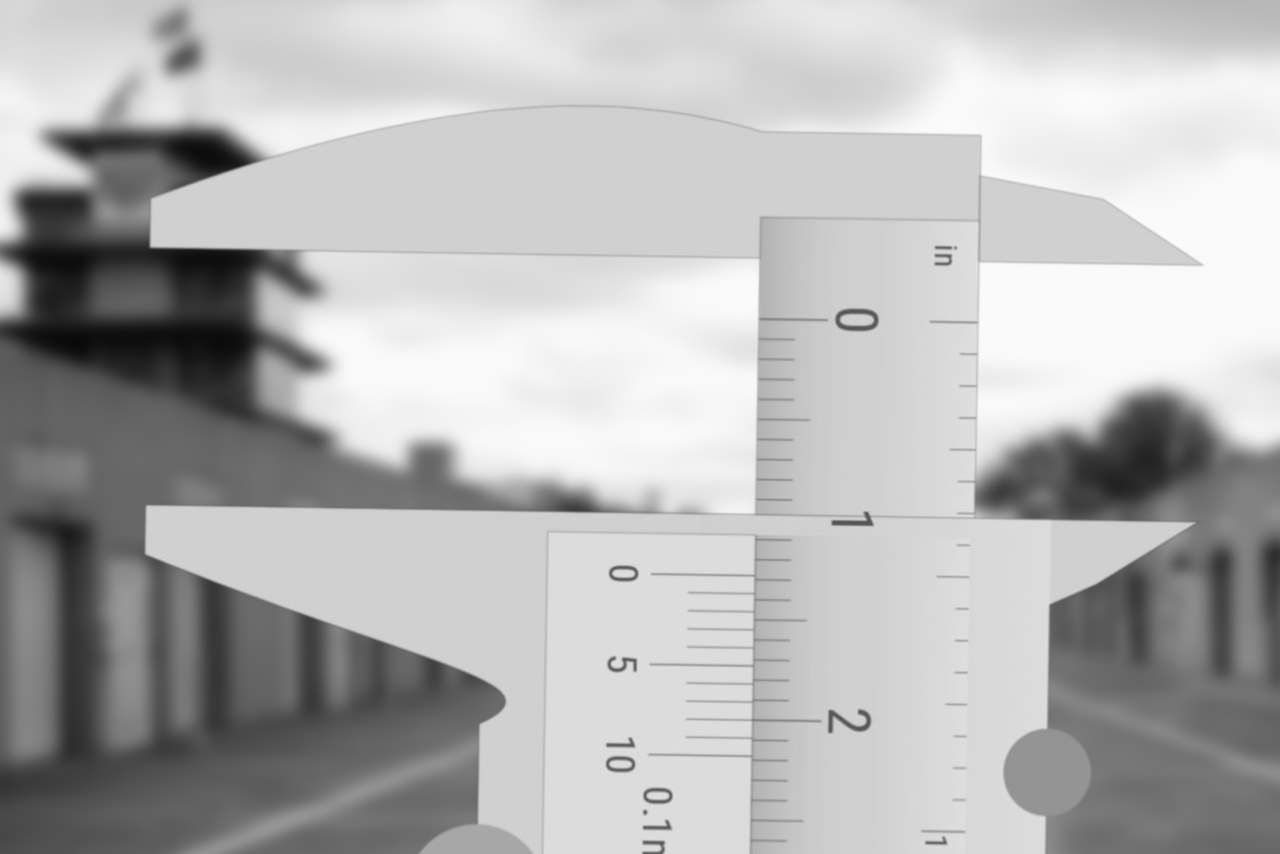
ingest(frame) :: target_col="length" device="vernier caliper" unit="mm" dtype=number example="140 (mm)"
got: 12.8 (mm)
